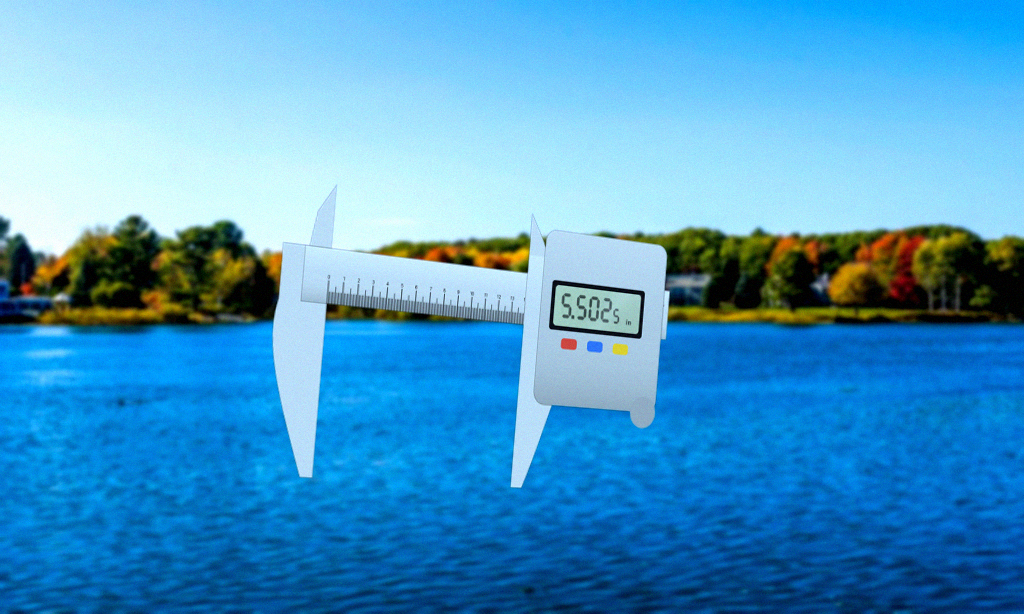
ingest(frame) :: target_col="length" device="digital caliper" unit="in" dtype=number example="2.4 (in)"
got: 5.5025 (in)
